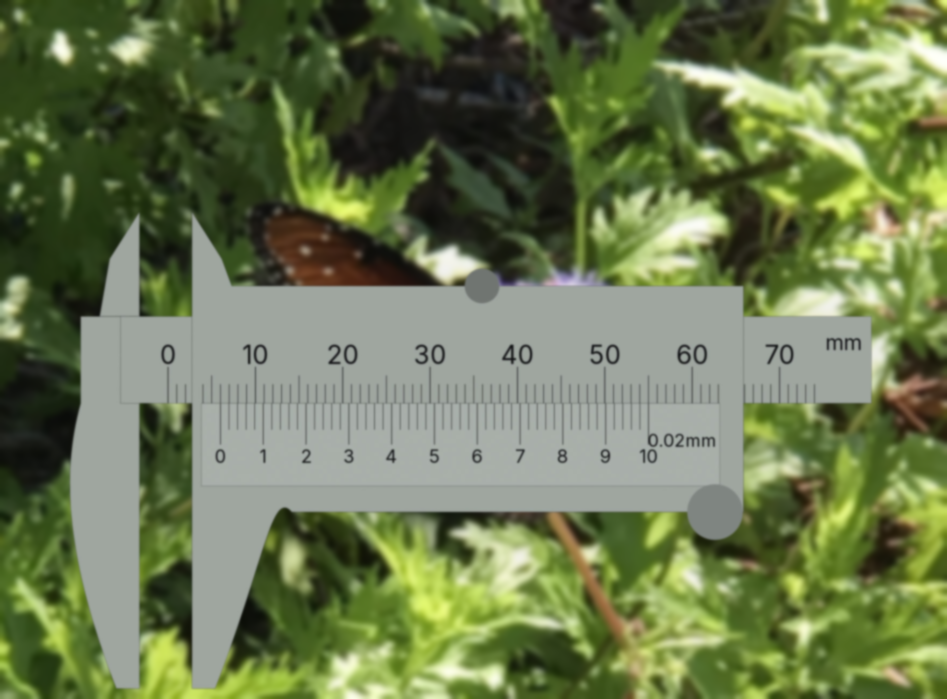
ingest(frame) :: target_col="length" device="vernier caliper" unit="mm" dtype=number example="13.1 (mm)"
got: 6.0 (mm)
